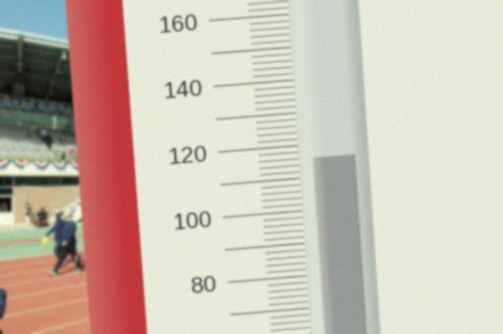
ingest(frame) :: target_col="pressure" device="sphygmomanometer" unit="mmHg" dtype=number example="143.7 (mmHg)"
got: 116 (mmHg)
